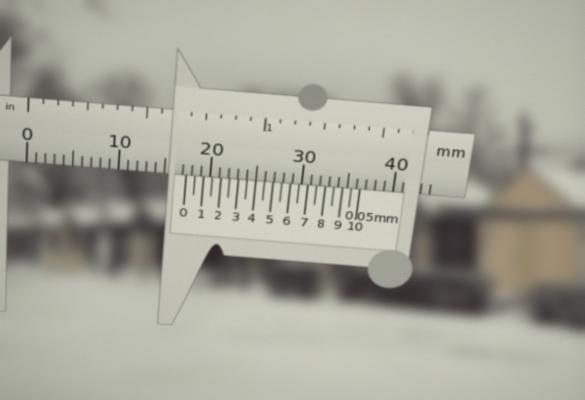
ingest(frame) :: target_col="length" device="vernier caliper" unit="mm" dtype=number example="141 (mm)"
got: 17.4 (mm)
